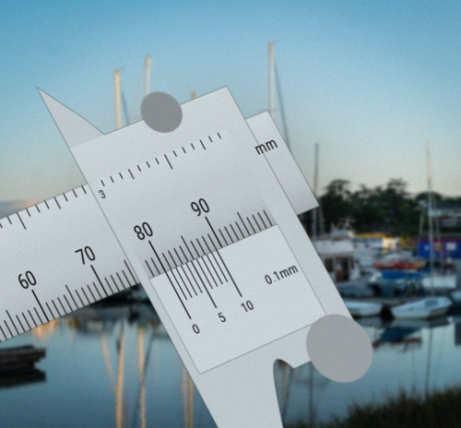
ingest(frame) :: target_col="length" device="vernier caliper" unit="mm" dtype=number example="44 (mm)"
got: 80.0 (mm)
